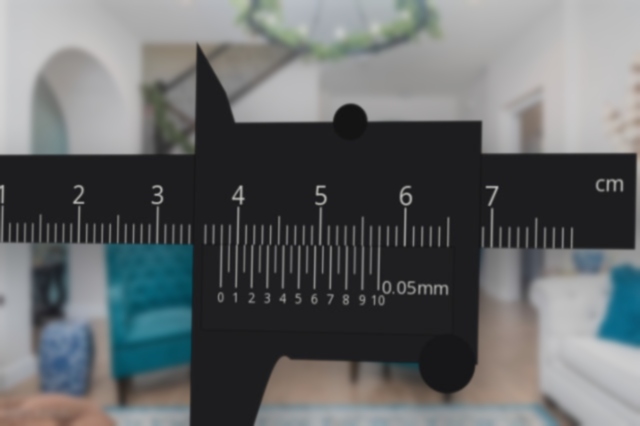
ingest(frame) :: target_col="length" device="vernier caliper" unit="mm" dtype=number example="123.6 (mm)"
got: 38.0 (mm)
